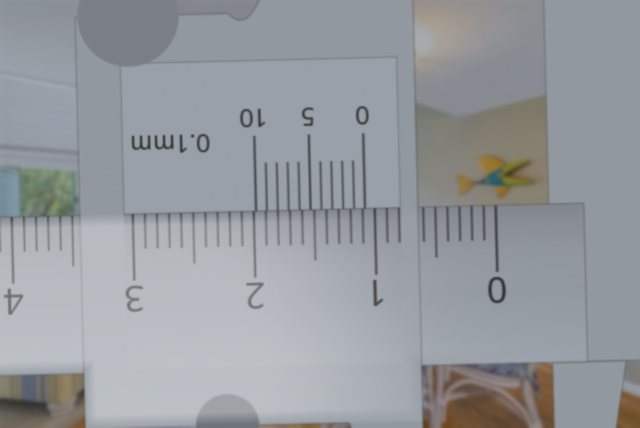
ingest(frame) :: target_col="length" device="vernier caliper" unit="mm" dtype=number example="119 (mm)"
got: 10.8 (mm)
